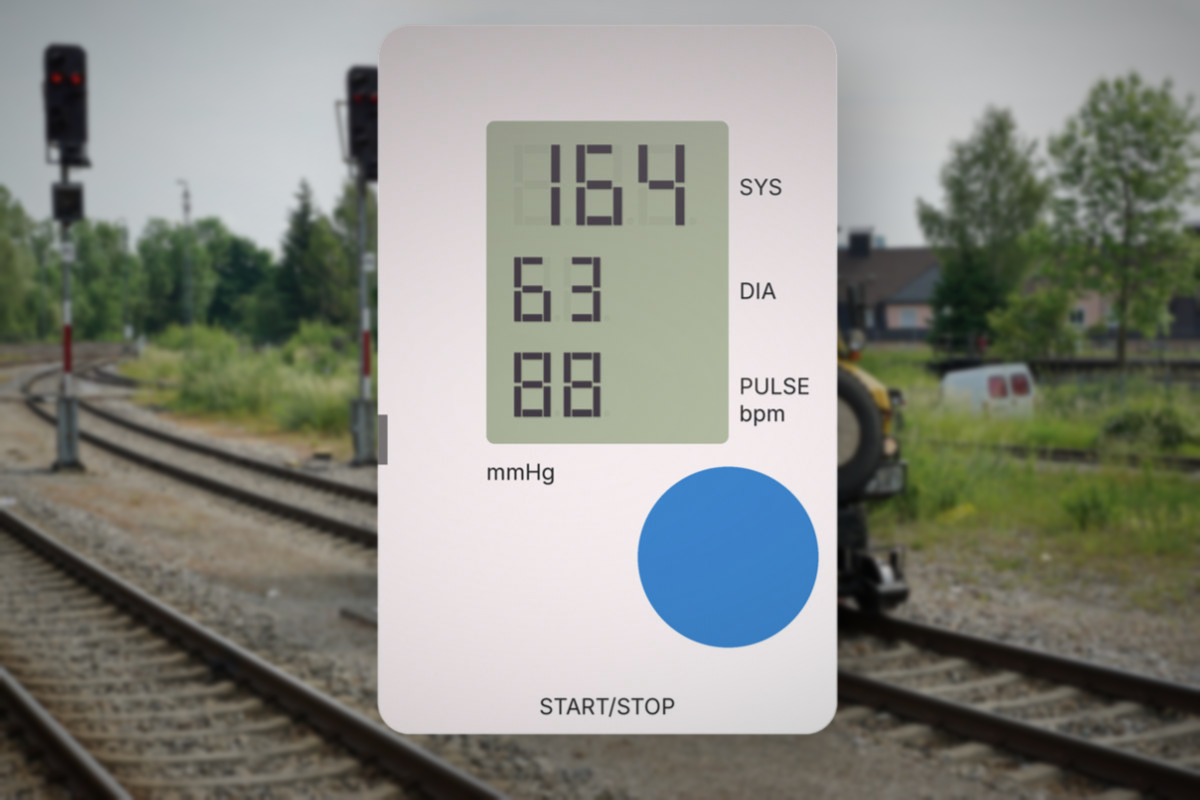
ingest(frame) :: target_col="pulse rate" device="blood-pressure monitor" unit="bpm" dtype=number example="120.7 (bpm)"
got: 88 (bpm)
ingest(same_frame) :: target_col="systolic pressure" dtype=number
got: 164 (mmHg)
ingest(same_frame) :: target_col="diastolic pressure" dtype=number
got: 63 (mmHg)
